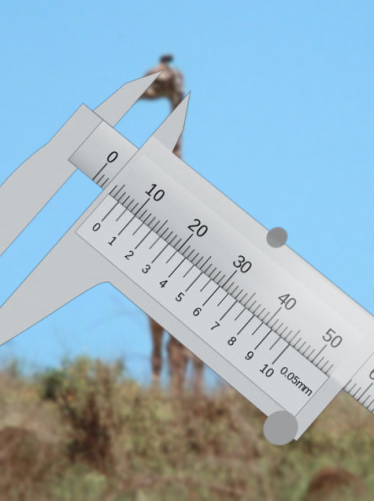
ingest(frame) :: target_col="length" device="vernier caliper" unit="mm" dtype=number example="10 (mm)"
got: 6.2 (mm)
